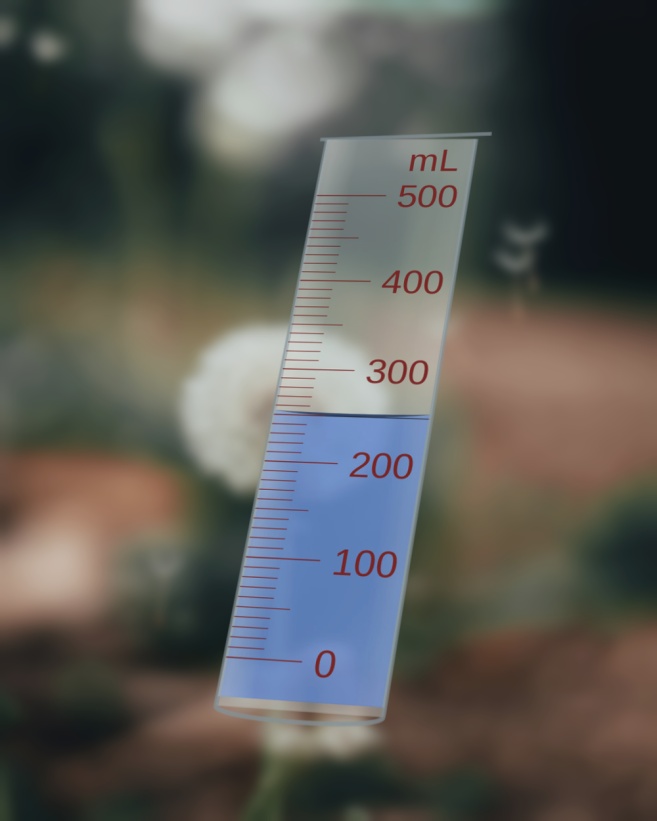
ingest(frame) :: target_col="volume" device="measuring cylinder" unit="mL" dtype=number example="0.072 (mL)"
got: 250 (mL)
